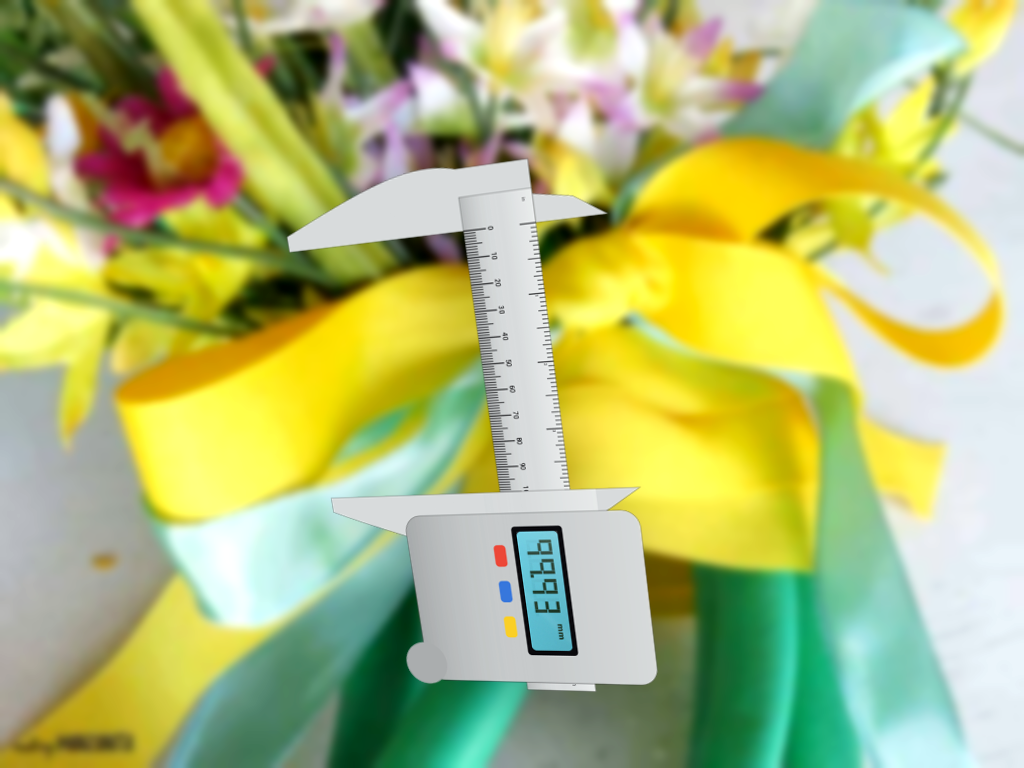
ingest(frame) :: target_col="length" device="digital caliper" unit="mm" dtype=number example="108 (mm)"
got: 99.93 (mm)
